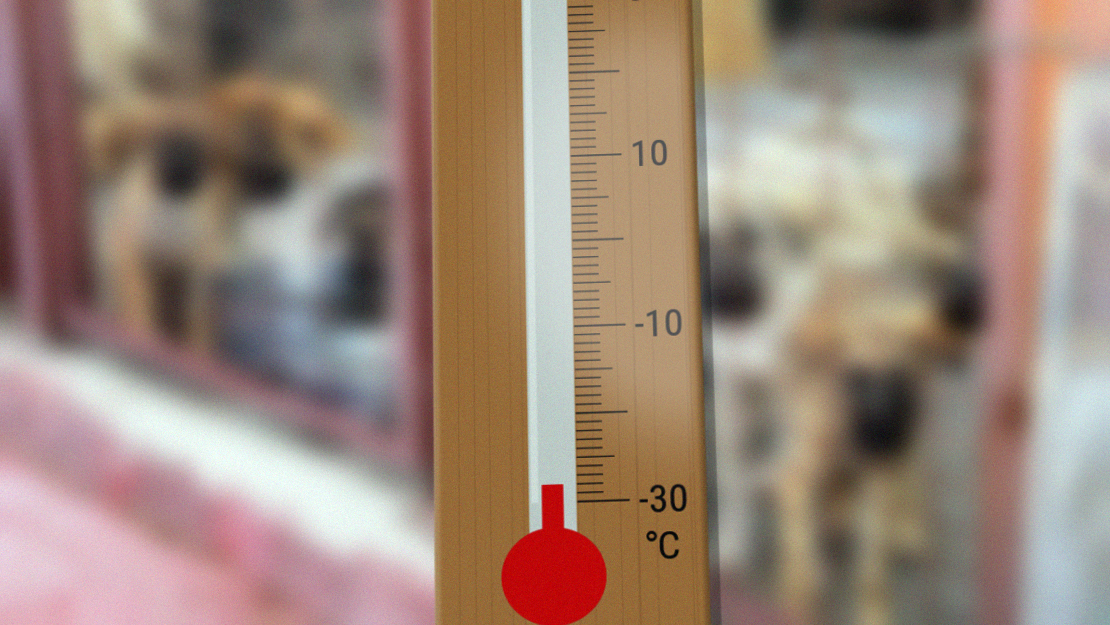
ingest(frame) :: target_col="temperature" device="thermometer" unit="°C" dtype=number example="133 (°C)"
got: -28 (°C)
